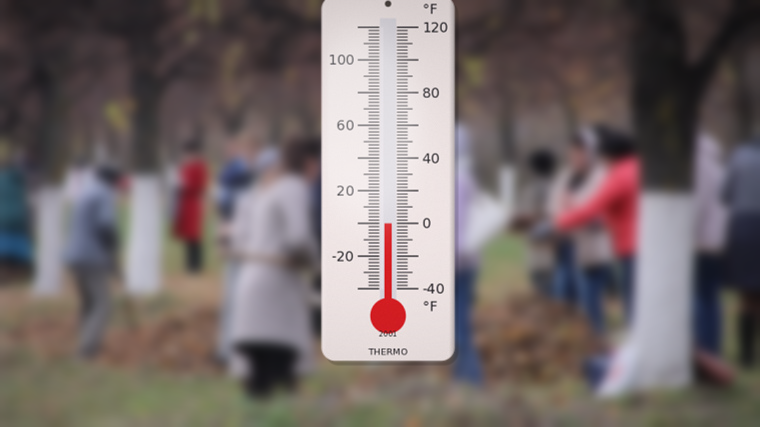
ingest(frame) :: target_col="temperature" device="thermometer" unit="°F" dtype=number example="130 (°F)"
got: 0 (°F)
